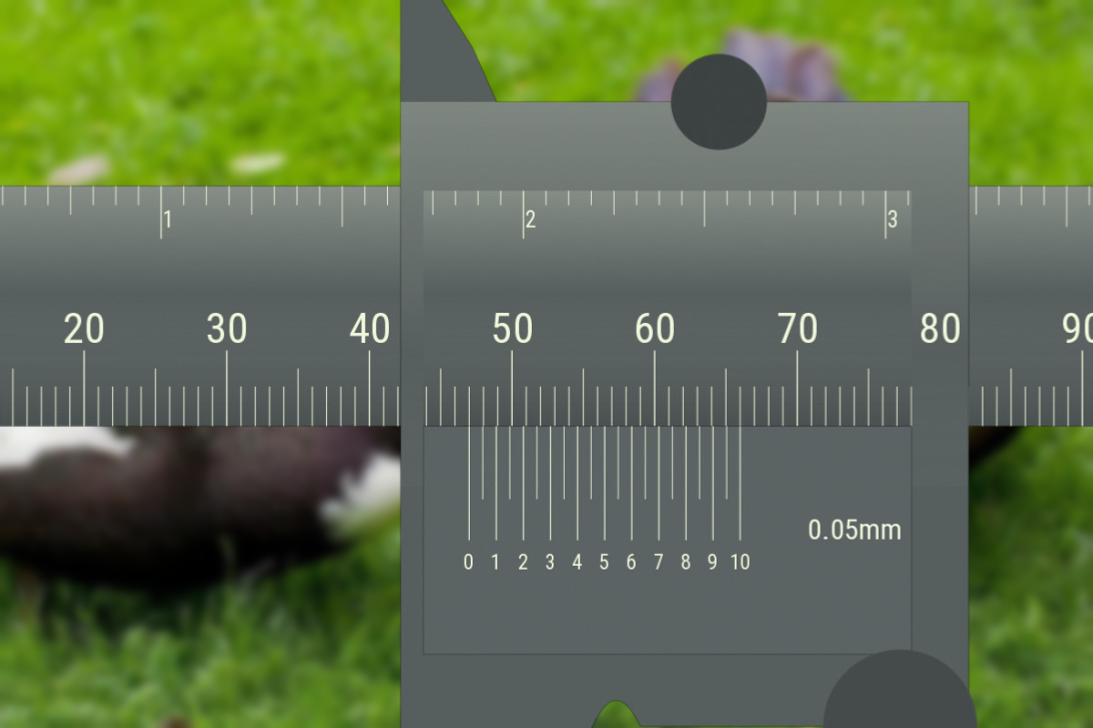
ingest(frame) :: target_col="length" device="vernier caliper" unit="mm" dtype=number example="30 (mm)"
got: 47.0 (mm)
